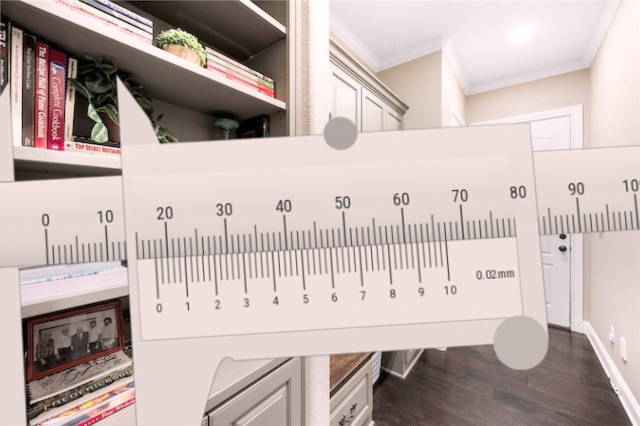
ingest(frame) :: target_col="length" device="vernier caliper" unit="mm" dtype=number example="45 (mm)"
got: 18.0 (mm)
